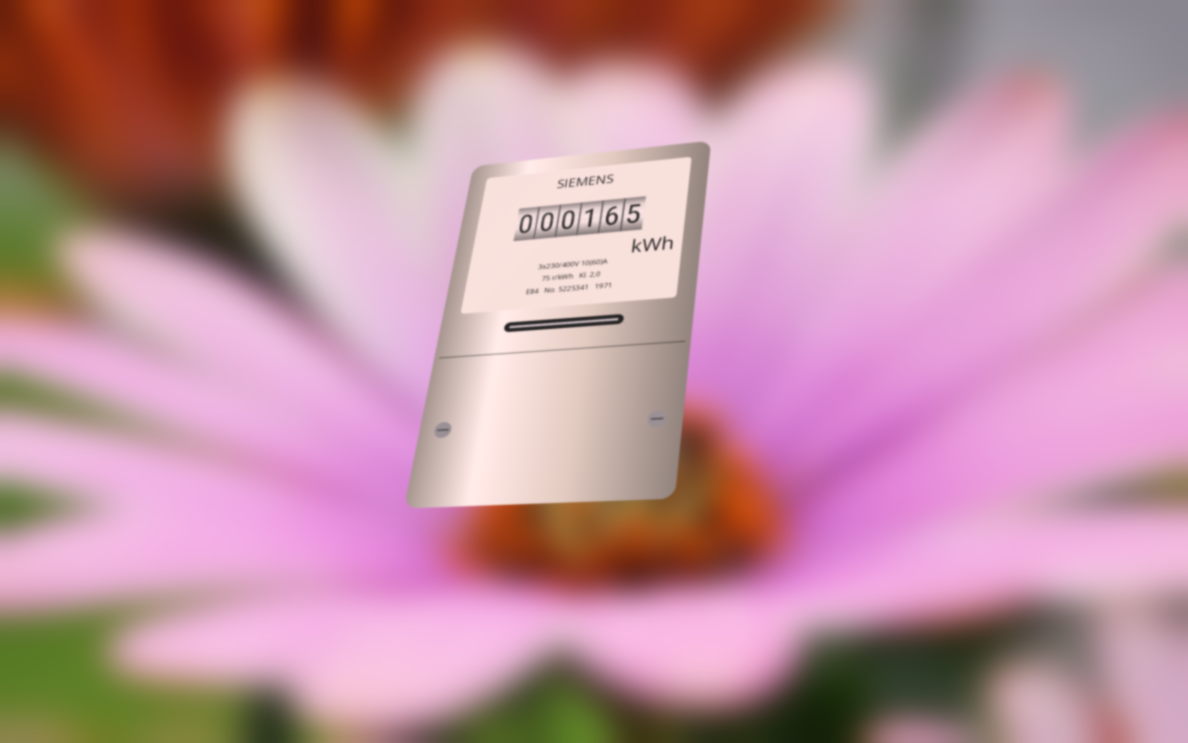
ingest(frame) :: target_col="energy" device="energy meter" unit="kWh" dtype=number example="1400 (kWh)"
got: 165 (kWh)
